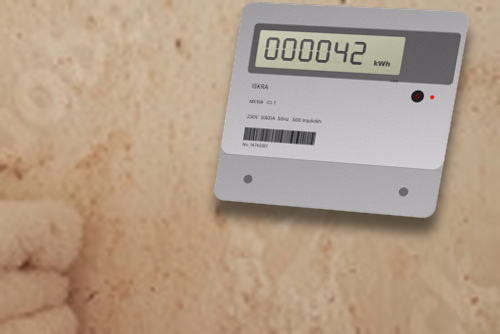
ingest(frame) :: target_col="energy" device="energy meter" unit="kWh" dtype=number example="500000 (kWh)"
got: 42 (kWh)
